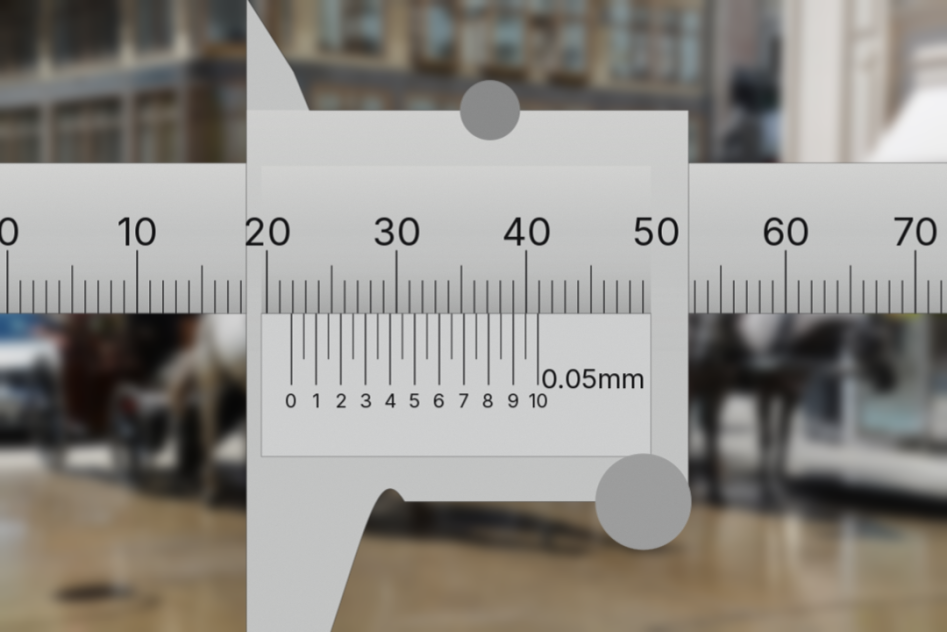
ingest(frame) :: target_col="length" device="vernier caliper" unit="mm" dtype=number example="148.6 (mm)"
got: 21.9 (mm)
